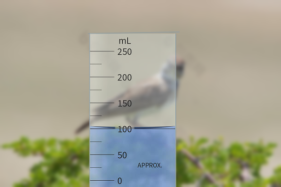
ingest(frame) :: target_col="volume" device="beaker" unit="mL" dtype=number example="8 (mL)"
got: 100 (mL)
